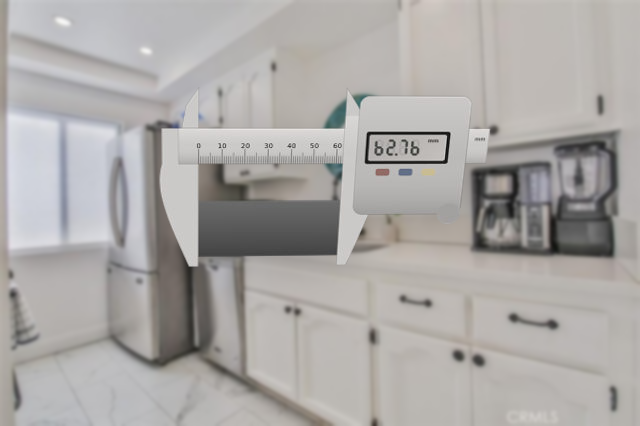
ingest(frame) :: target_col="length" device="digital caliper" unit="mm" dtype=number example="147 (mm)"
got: 62.76 (mm)
